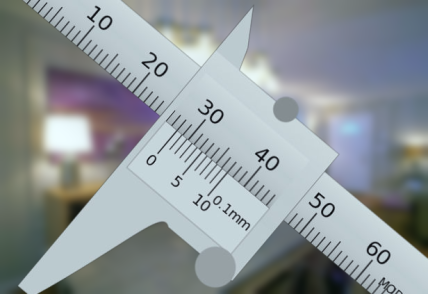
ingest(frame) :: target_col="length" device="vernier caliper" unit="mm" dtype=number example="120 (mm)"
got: 28.0 (mm)
